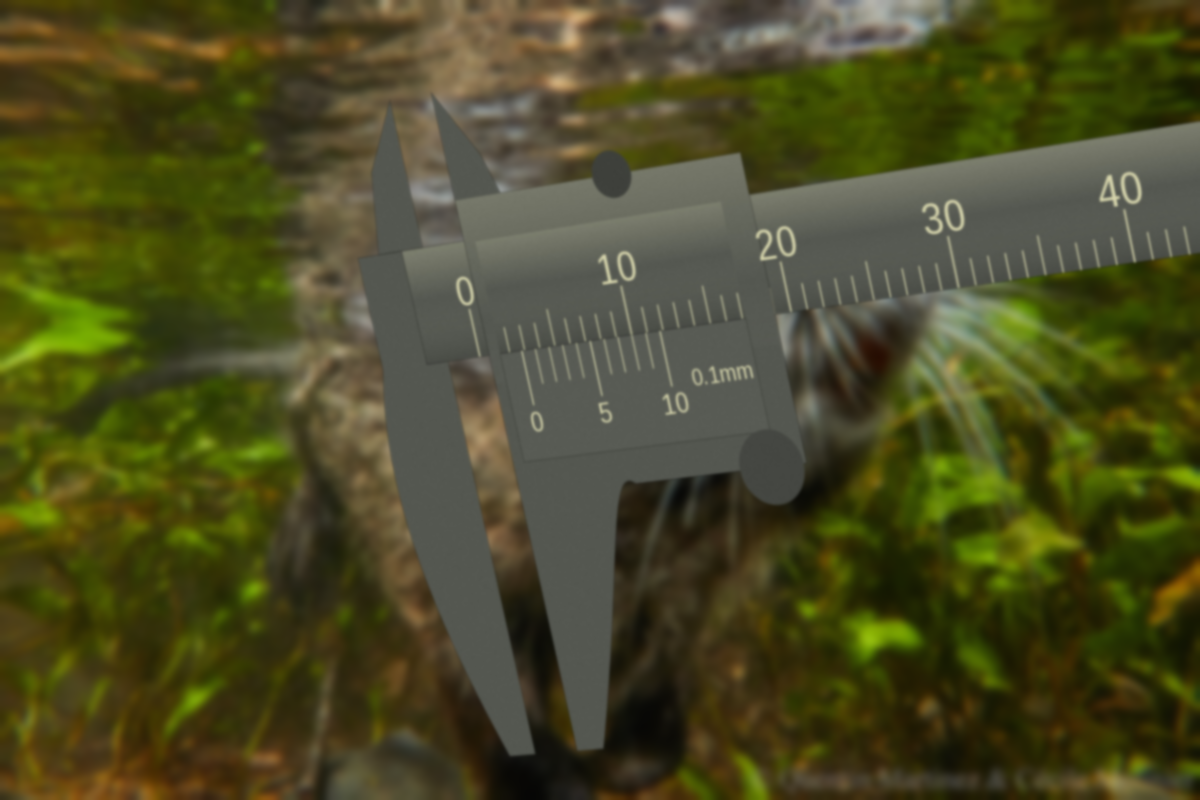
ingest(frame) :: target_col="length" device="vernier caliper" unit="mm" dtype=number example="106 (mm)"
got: 2.8 (mm)
